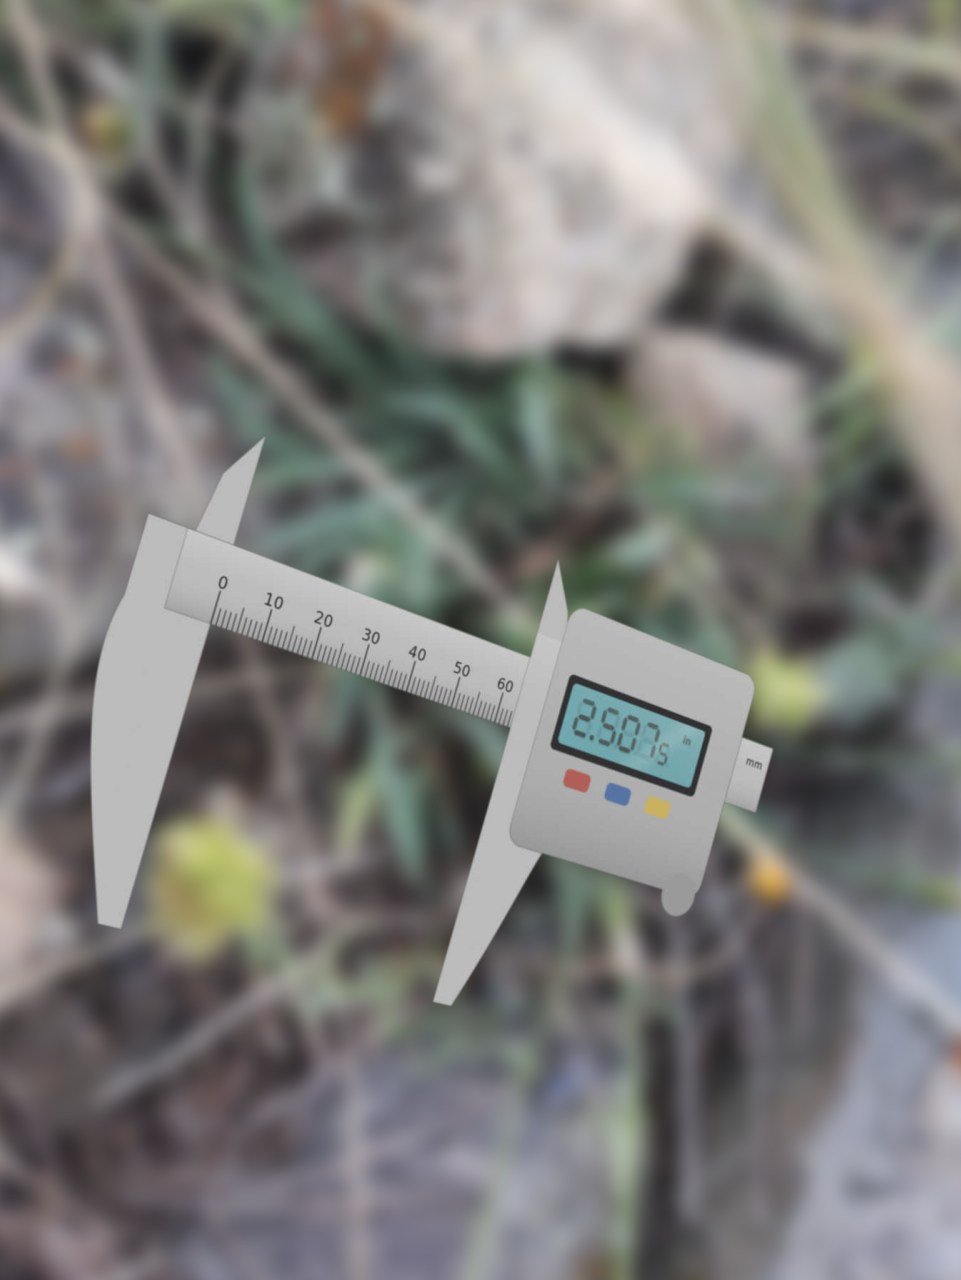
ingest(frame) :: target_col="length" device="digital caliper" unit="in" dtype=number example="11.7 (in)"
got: 2.5075 (in)
